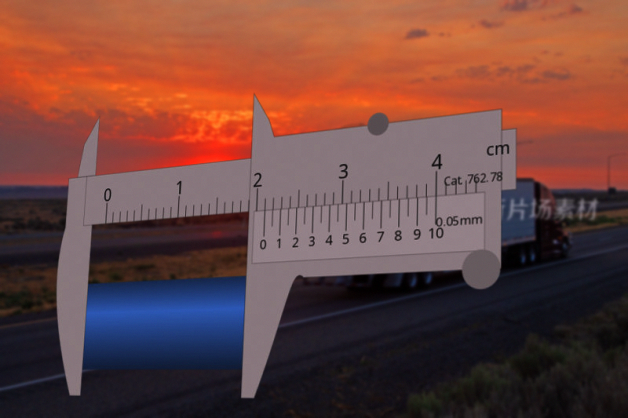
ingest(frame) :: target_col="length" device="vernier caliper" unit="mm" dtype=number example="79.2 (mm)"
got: 21.0 (mm)
